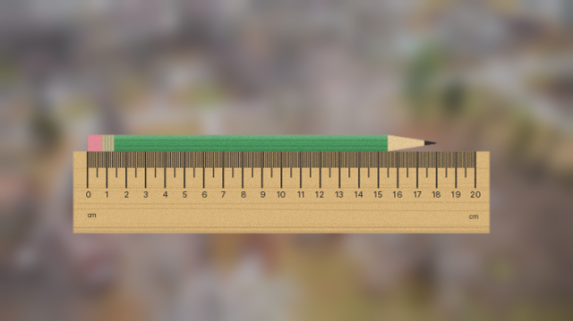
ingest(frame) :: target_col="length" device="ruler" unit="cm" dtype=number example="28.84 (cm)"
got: 18 (cm)
